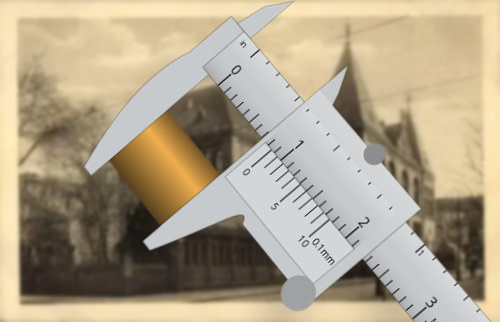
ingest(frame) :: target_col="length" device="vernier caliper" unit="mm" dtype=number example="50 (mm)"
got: 8.6 (mm)
